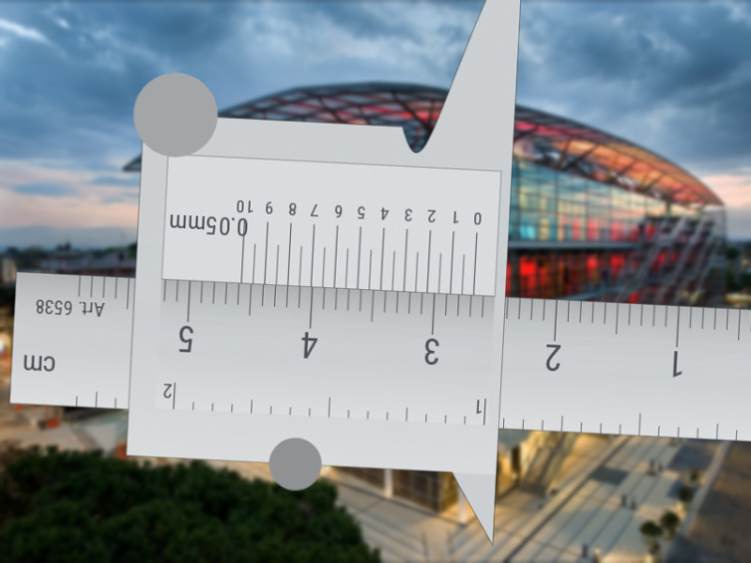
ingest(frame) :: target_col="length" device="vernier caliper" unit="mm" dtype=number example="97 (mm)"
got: 26.8 (mm)
